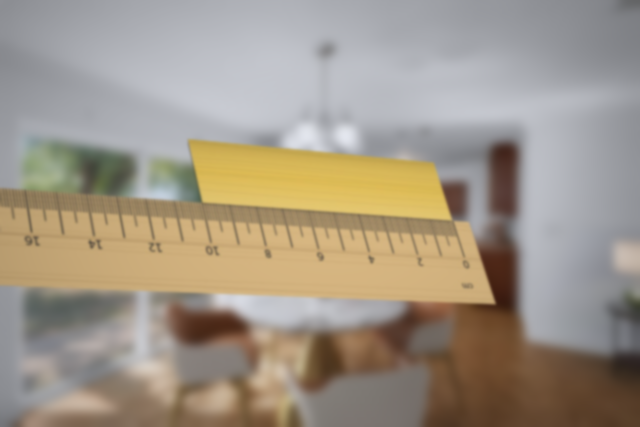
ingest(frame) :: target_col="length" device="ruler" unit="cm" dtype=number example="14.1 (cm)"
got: 10 (cm)
